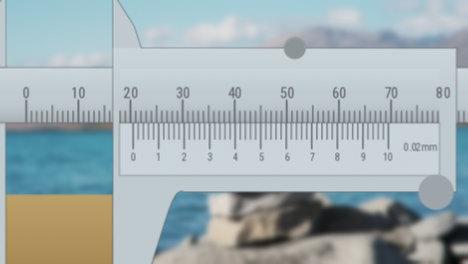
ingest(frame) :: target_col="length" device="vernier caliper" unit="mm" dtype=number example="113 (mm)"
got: 20.5 (mm)
